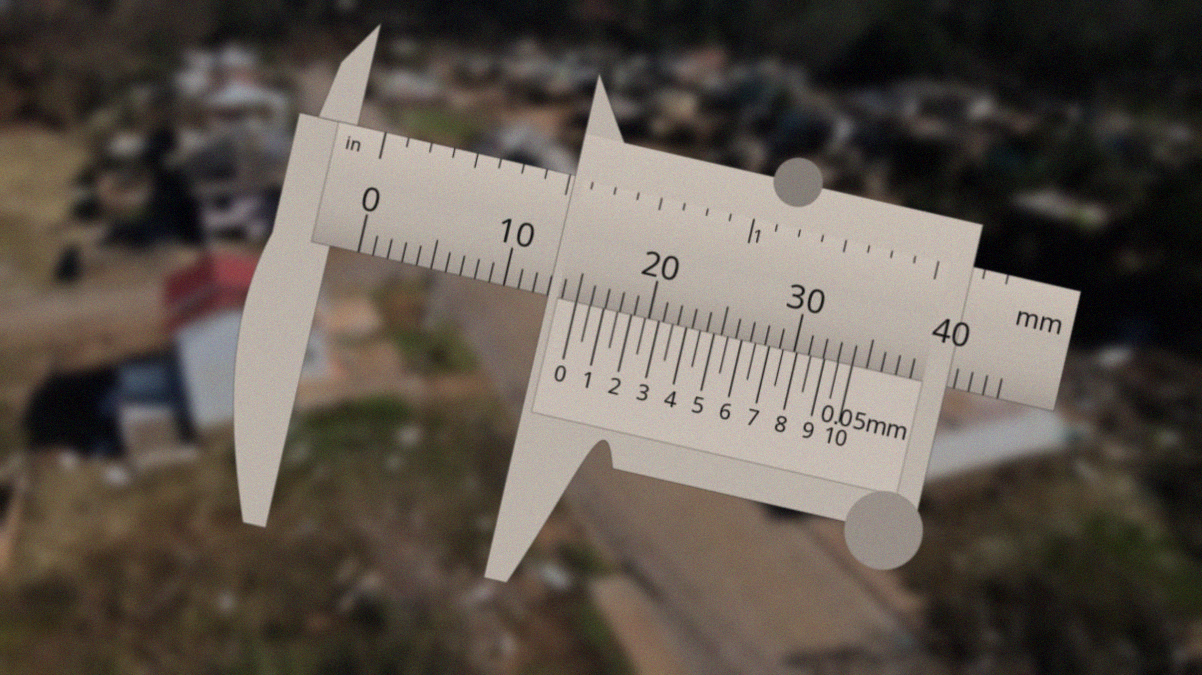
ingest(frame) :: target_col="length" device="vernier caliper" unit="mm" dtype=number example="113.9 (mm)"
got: 15.0 (mm)
